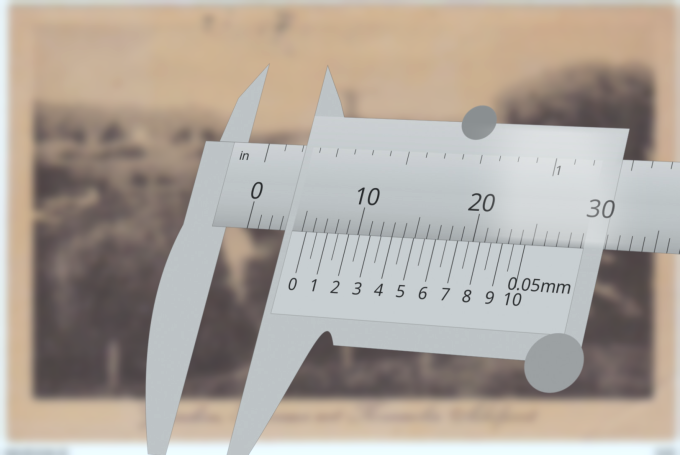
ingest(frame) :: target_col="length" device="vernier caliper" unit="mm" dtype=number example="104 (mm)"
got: 5.4 (mm)
